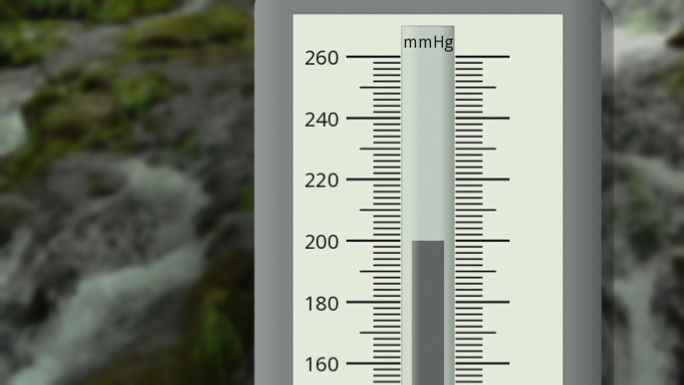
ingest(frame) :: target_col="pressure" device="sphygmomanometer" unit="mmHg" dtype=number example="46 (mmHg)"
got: 200 (mmHg)
